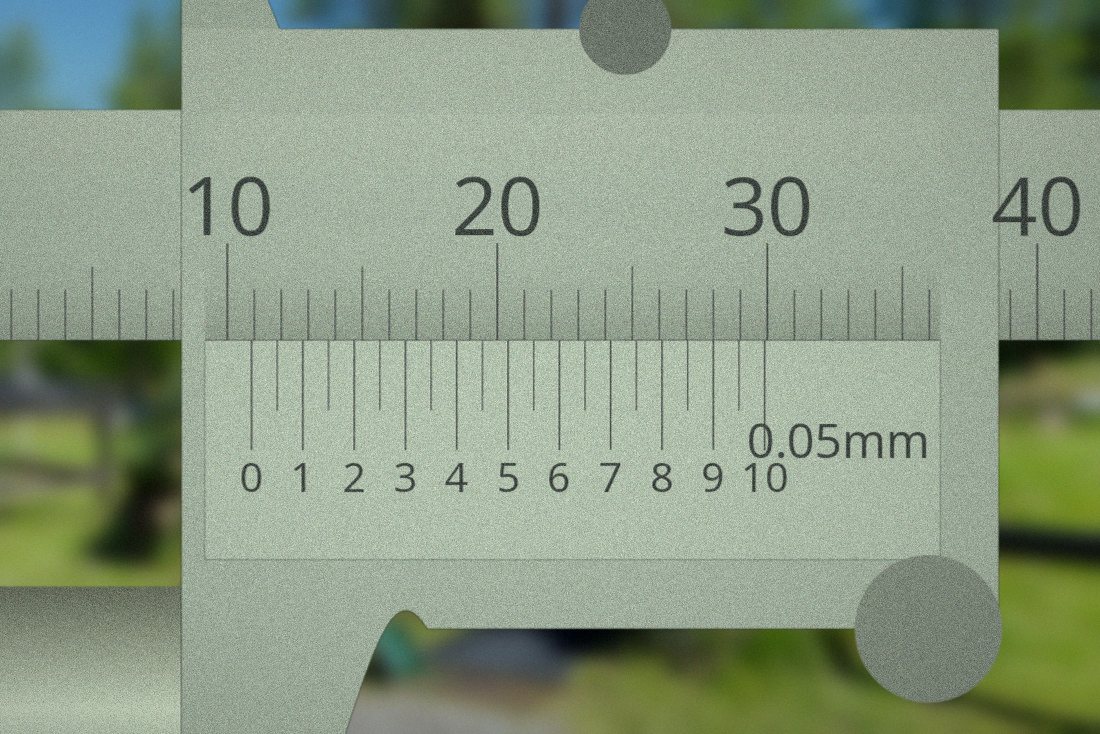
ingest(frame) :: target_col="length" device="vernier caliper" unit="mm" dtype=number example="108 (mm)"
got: 10.90 (mm)
